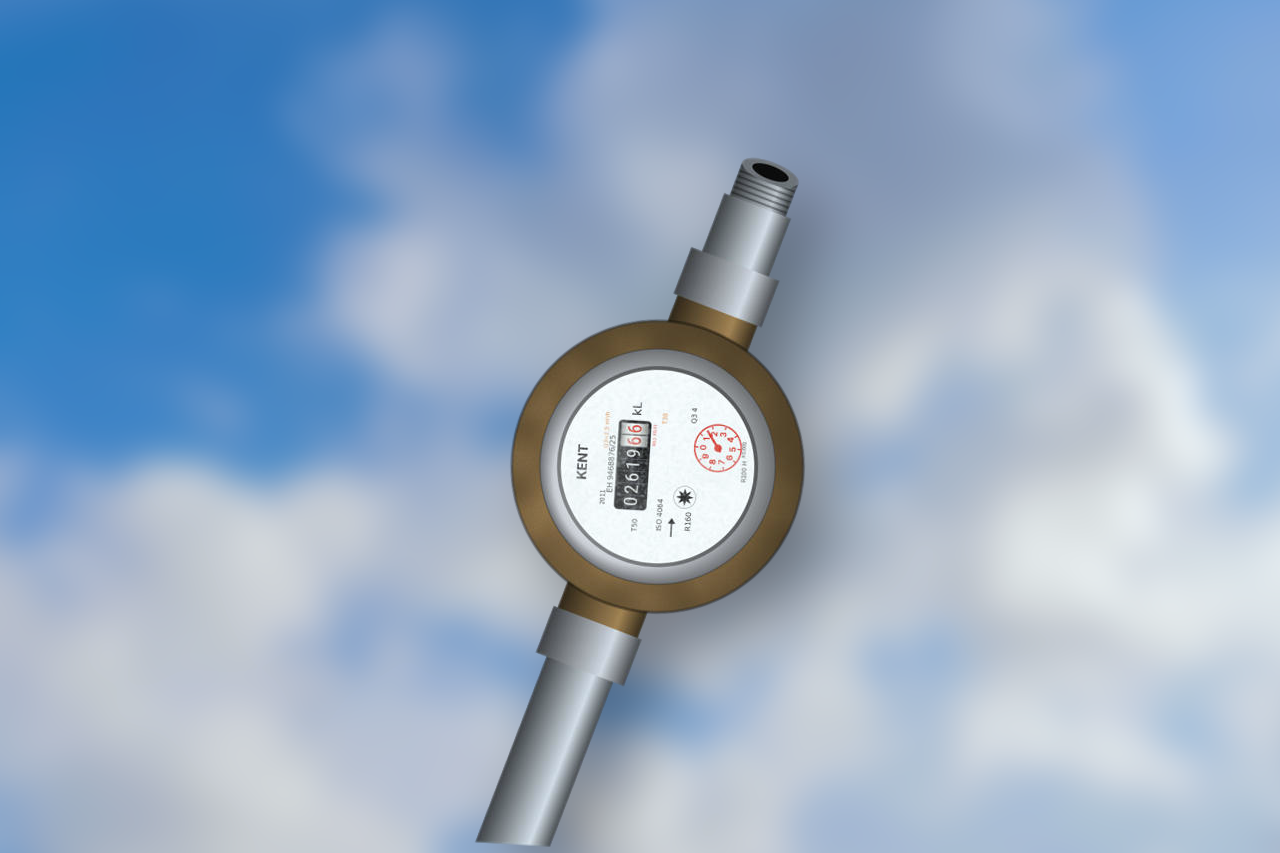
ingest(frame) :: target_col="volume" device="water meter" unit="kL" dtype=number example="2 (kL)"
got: 2619.661 (kL)
